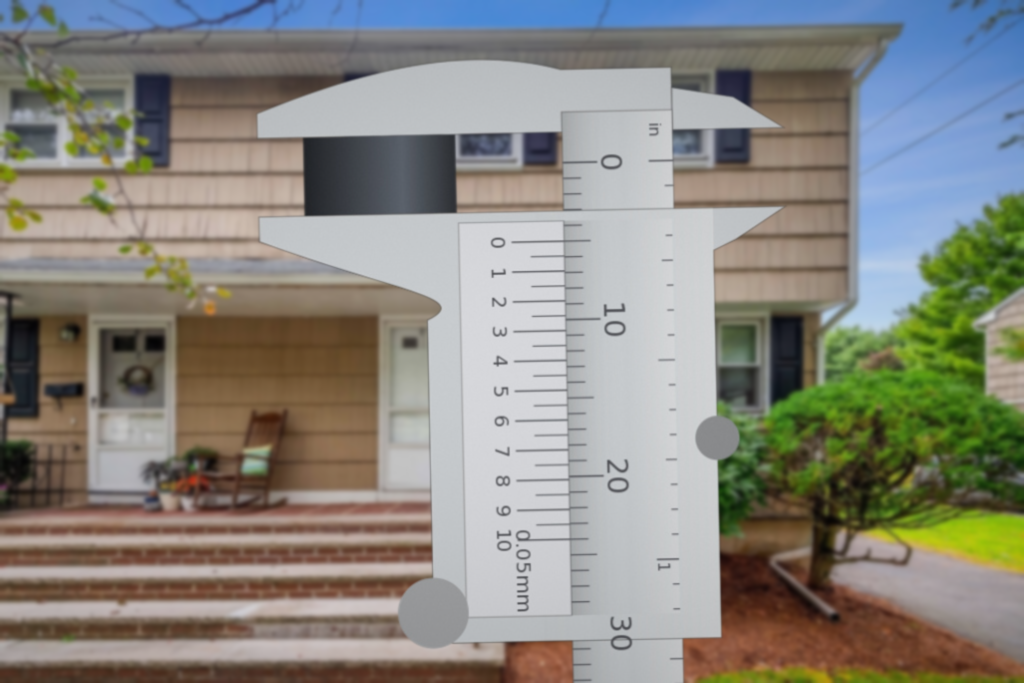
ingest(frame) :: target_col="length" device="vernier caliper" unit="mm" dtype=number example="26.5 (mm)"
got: 5.0 (mm)
